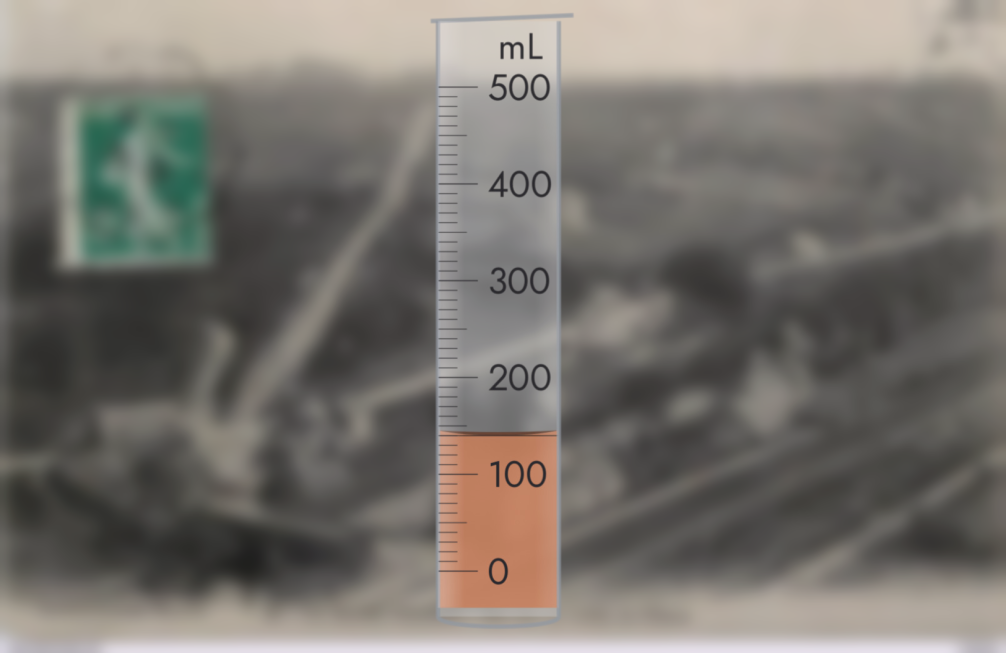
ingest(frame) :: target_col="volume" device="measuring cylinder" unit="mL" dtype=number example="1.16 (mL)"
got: 140 (mL)
